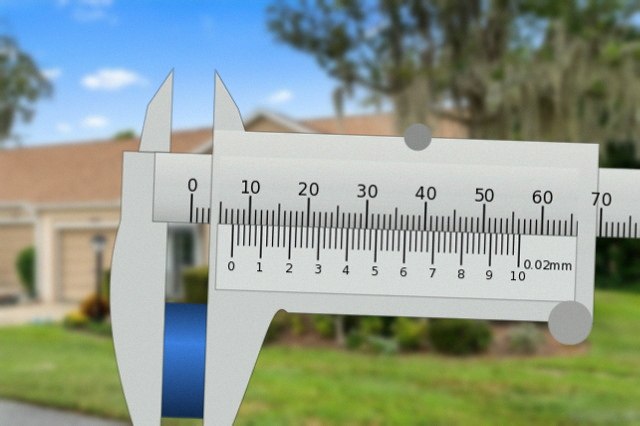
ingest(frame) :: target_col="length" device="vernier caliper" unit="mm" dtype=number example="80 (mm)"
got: 7.2 (mm)
